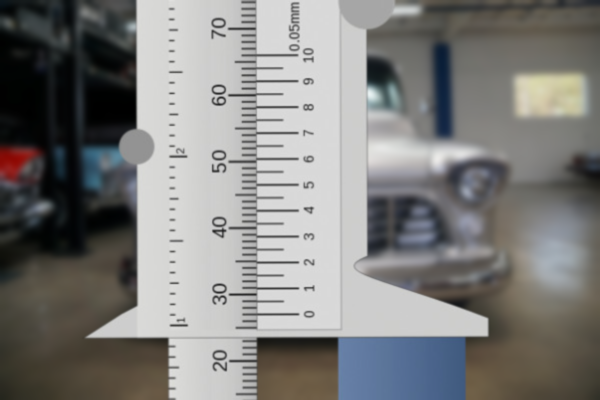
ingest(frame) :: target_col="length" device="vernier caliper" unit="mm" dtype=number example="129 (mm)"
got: 27.0 (mm)
